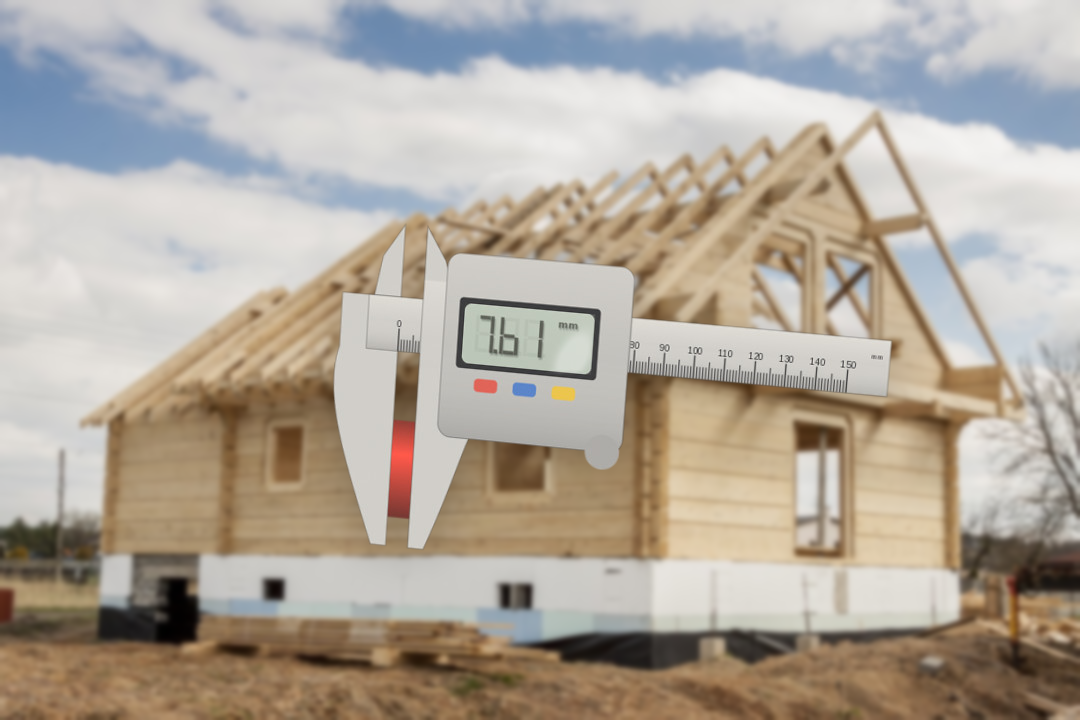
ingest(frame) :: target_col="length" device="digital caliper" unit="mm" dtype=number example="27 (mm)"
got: 7.61 (mm)
